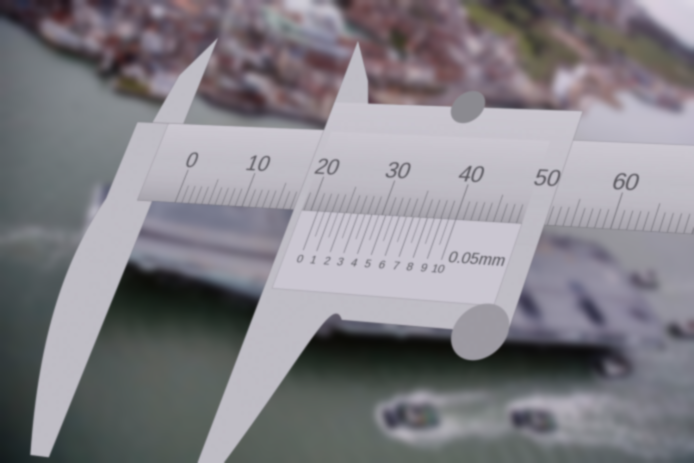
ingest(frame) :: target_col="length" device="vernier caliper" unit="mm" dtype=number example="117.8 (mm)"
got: 21.0 (mm)
